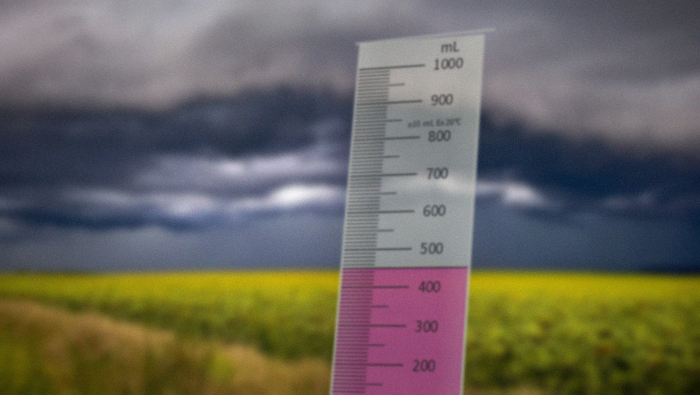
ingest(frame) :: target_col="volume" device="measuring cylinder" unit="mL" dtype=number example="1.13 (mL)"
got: 450 (mL)
